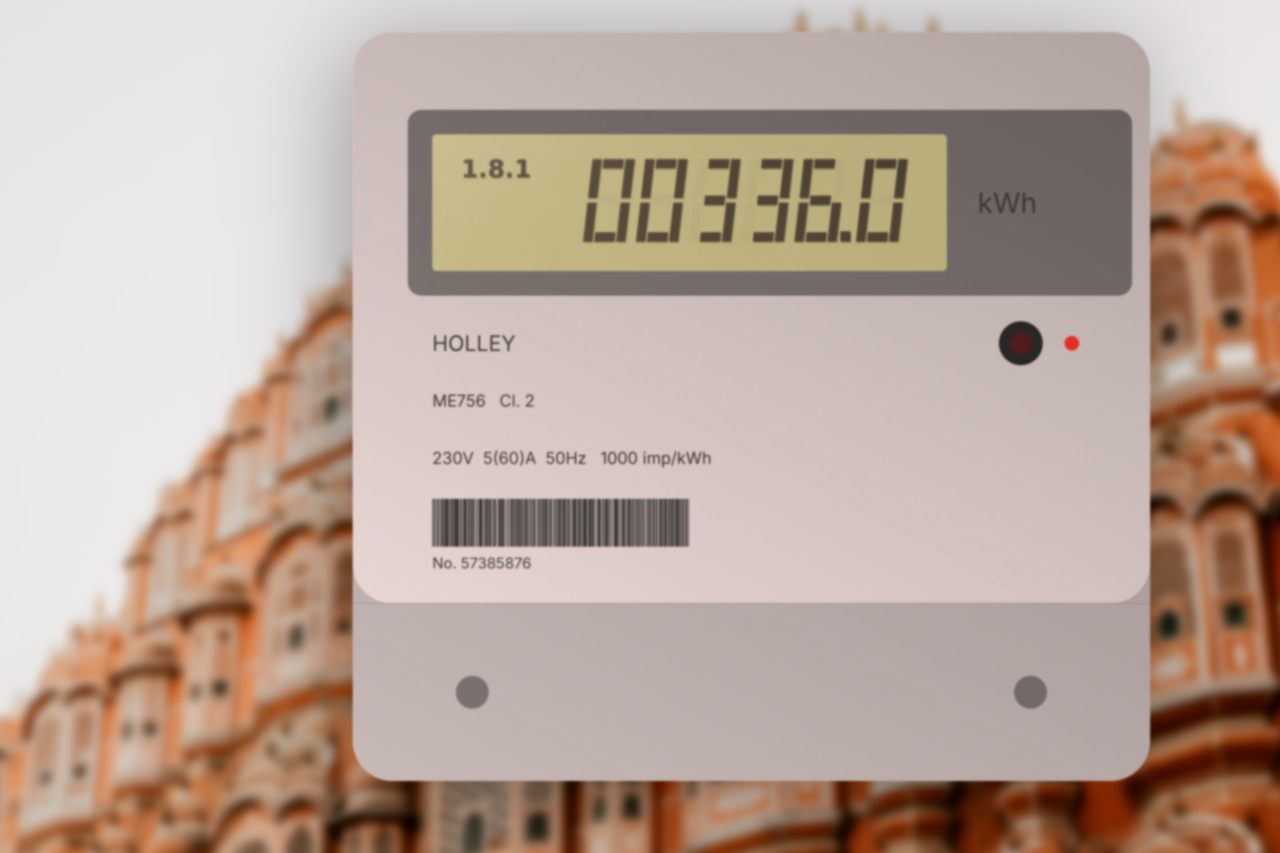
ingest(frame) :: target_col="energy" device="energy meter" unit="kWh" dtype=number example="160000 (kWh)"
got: 336.0 (kWh)
